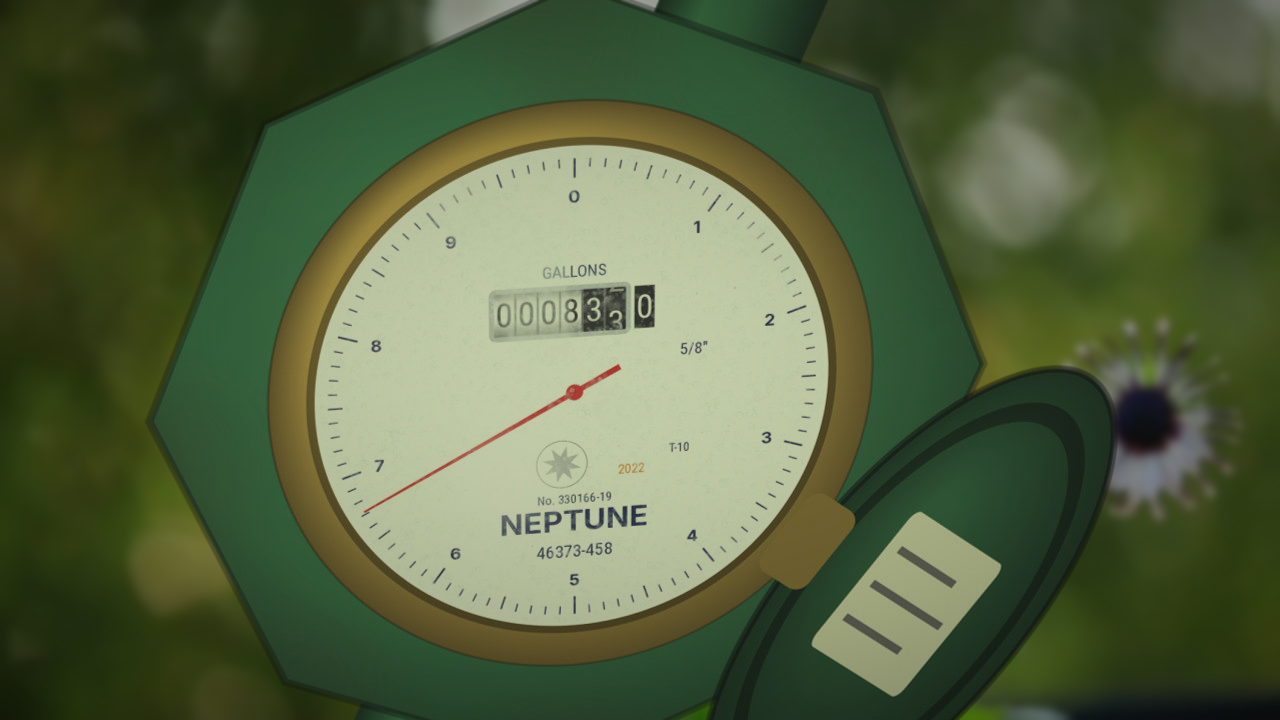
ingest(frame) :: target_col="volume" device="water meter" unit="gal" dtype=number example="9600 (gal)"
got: 8326.7 (gal)
